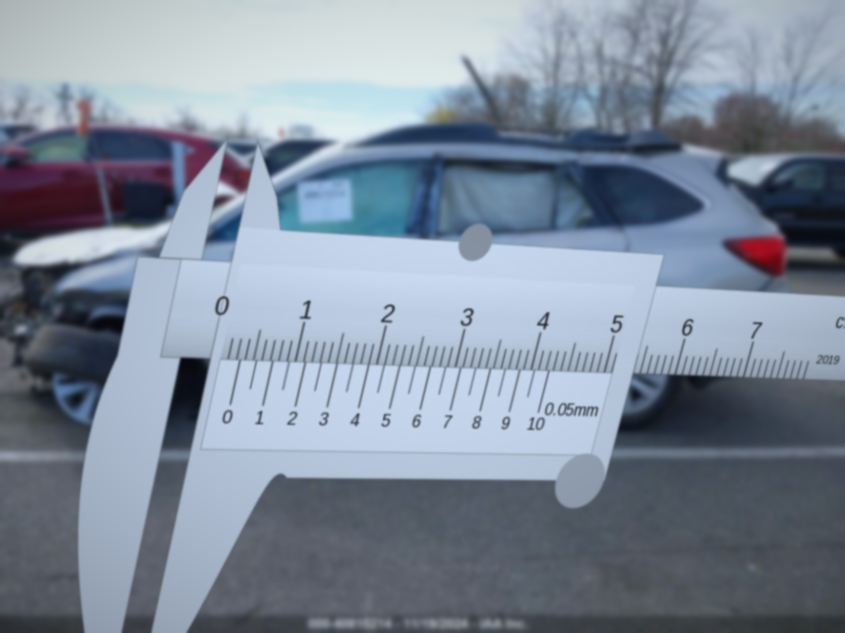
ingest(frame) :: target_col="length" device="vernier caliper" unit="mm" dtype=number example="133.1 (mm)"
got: 3.4 (mm)
